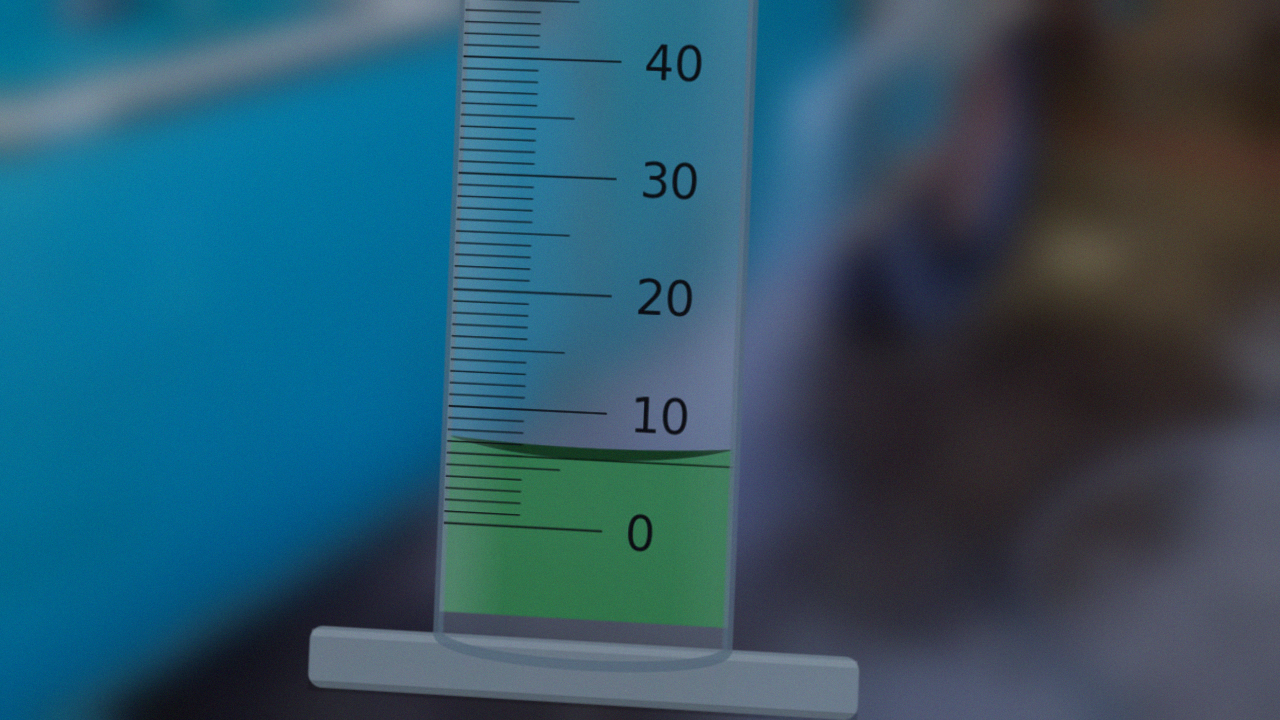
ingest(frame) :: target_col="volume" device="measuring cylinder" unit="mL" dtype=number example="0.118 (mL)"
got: 6 (mL)
